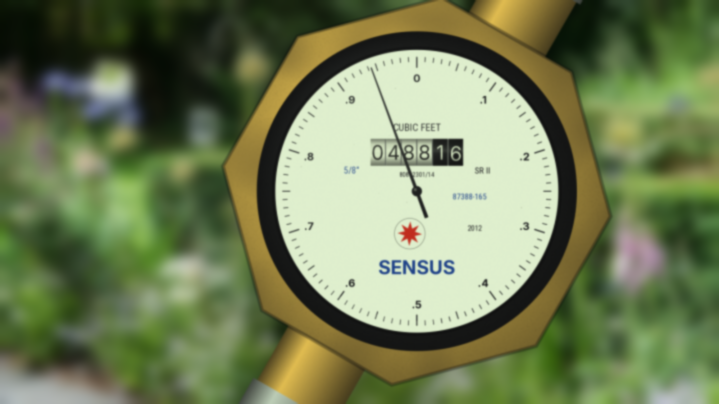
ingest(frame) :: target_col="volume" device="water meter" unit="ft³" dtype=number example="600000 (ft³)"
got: 48815.94 (ft³)
